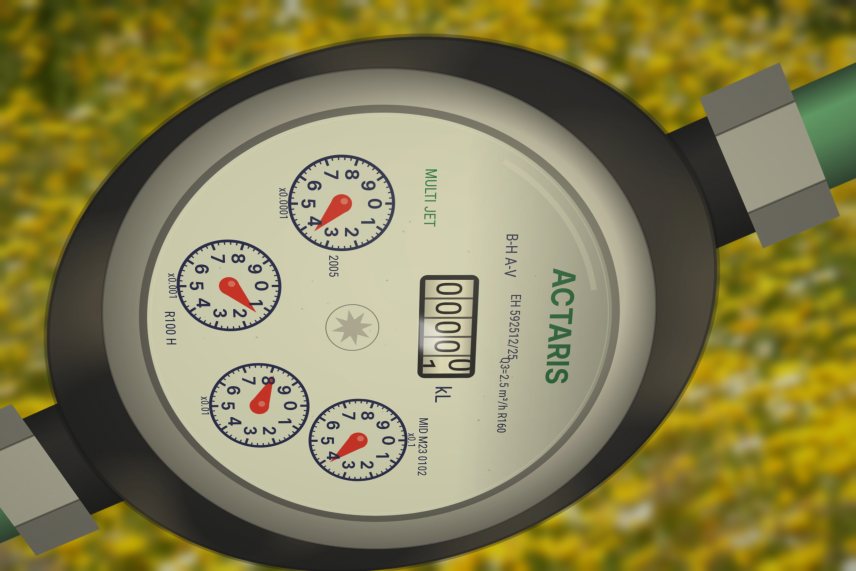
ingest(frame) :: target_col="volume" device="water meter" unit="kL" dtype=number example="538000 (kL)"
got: 0.3813 (kL)
